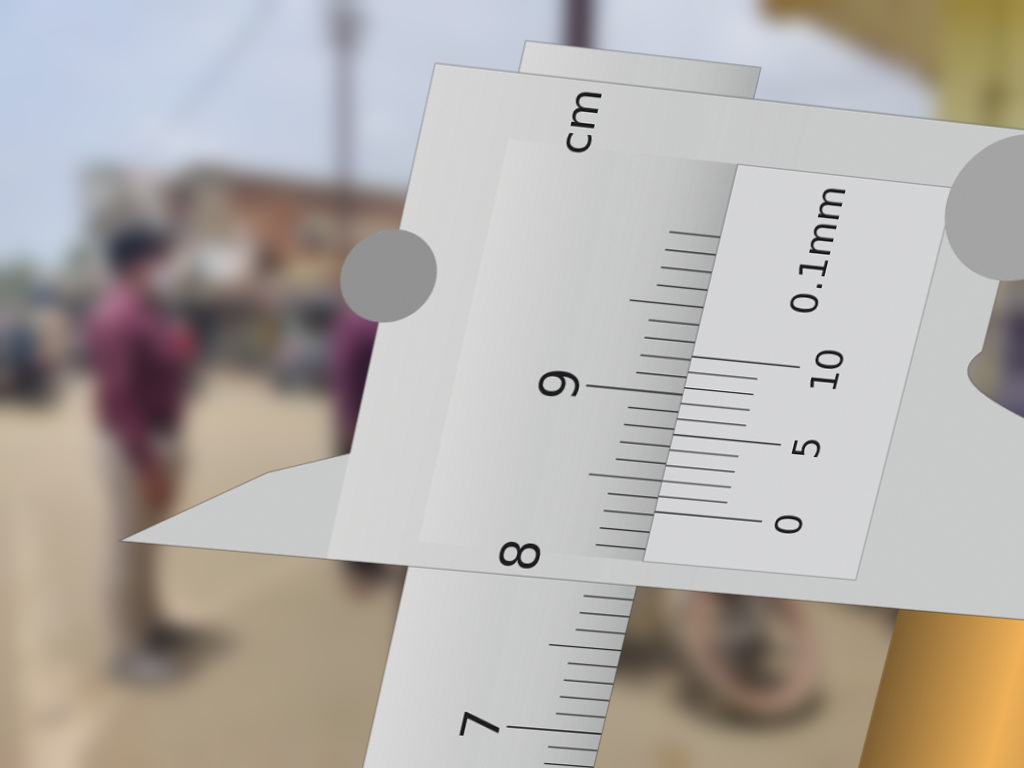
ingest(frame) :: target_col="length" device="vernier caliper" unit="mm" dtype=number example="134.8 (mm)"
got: 83.2 (mm)
